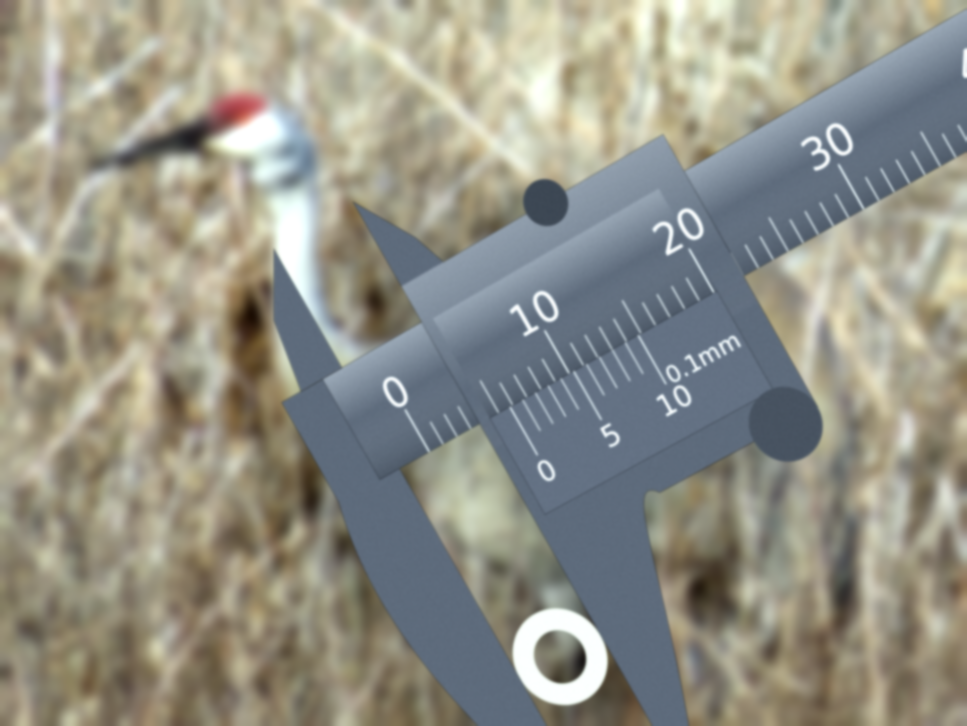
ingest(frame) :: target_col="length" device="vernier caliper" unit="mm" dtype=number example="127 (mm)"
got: 5.8 (mm)
